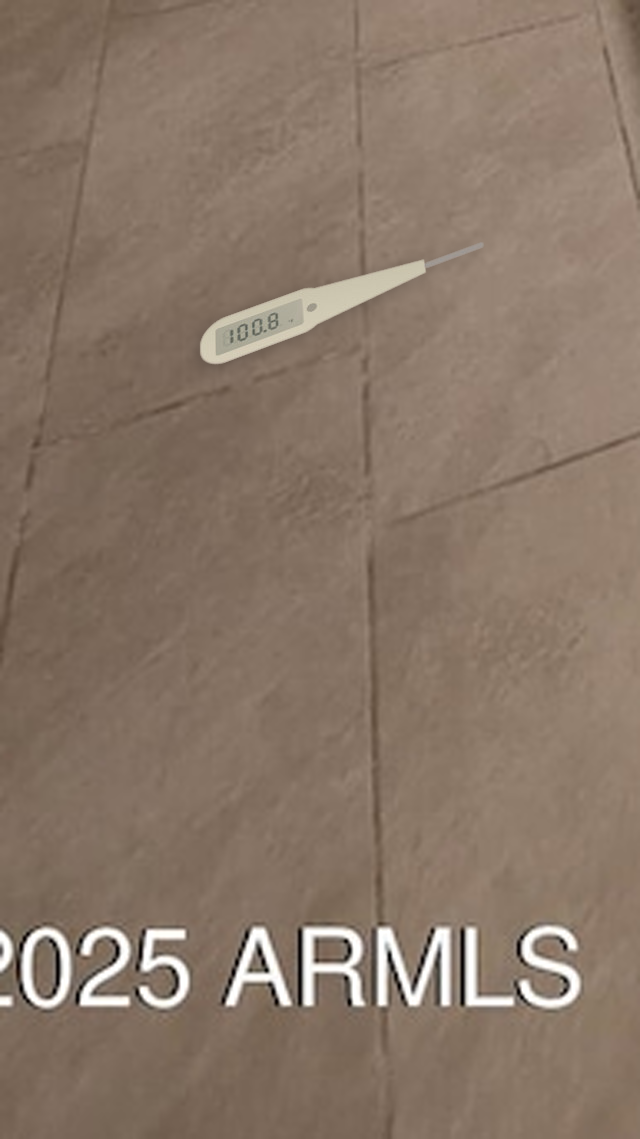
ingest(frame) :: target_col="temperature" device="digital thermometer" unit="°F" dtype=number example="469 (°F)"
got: 100.8 (°F)
